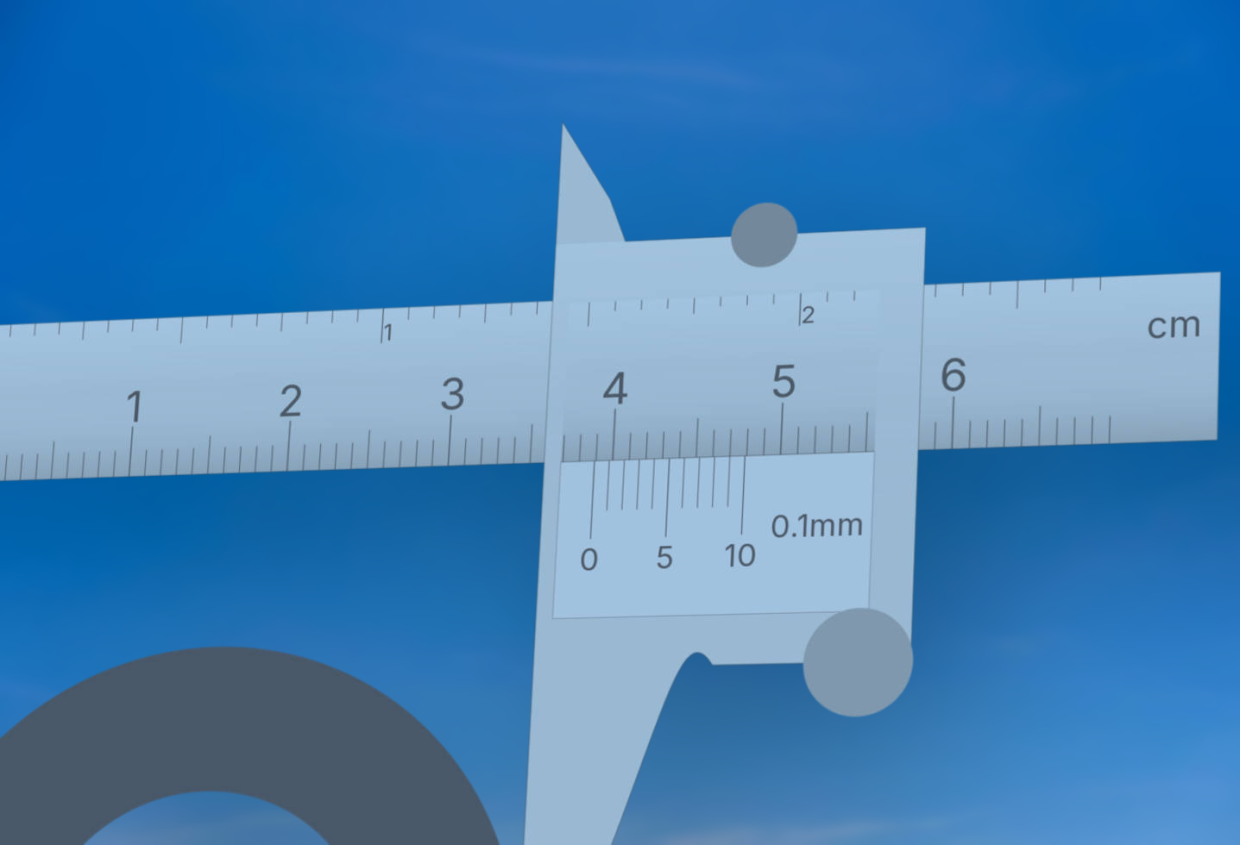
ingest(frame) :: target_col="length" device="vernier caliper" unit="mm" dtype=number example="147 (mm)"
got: 38.9 (mm)
